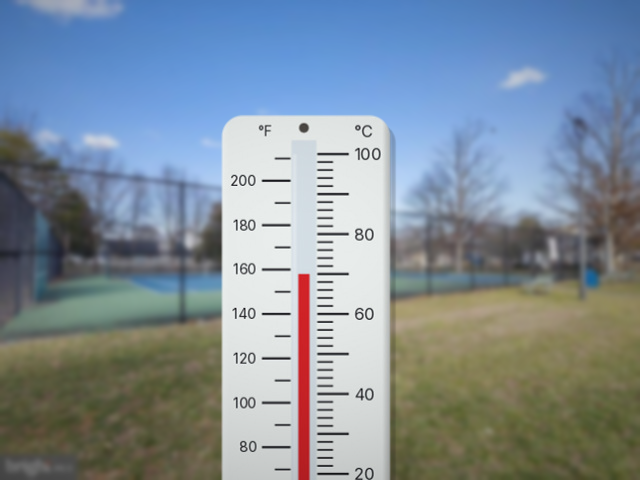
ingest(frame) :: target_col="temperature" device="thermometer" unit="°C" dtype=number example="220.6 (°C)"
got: 70 (°C)
